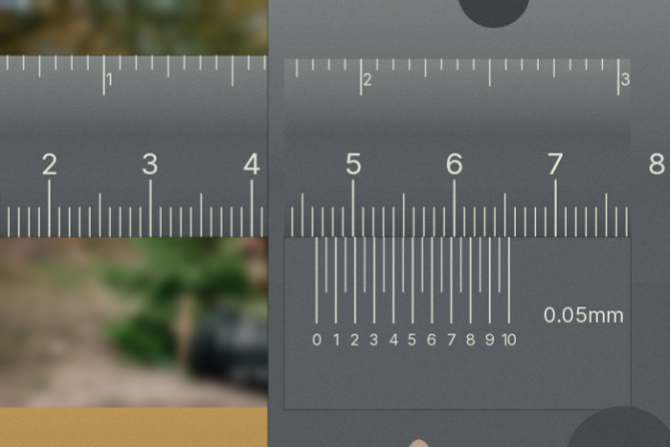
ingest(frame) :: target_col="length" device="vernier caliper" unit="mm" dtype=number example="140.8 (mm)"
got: 46.4 (mm)
